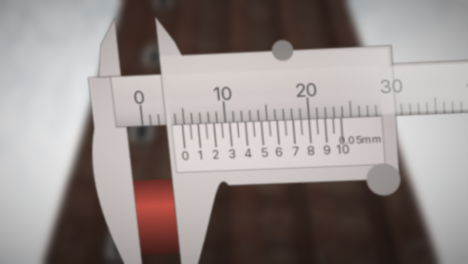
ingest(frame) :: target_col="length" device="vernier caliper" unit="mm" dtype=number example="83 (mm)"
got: 4.8 (mm)
